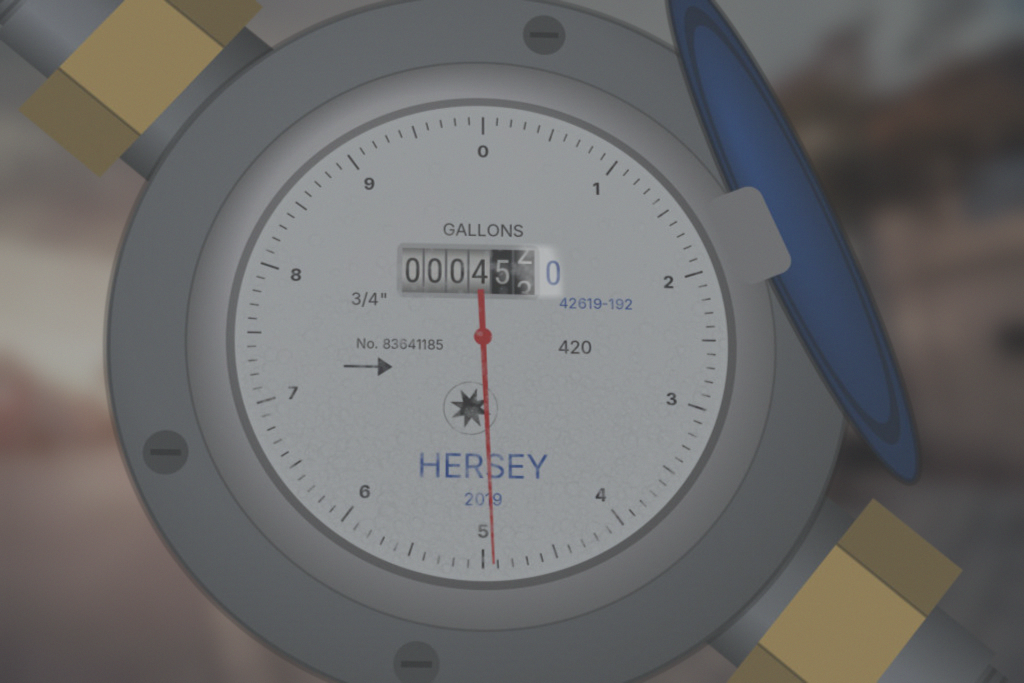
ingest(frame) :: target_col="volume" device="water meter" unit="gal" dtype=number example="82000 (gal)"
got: 4524.9 (gal)
